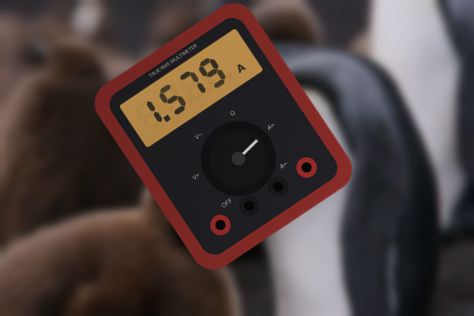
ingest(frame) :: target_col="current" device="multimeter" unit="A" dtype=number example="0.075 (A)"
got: 1.579 (A)
